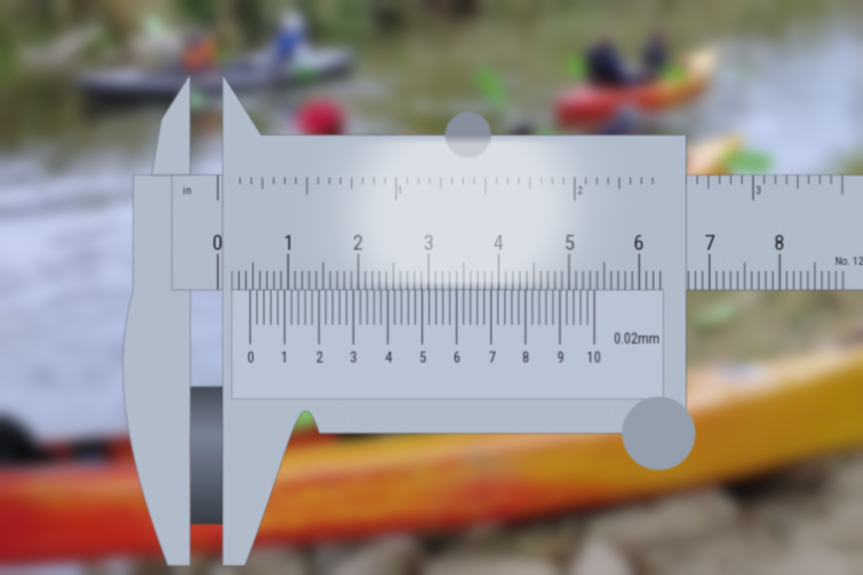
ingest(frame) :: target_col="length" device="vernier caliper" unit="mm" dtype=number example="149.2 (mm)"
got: 4.6 (mm)
